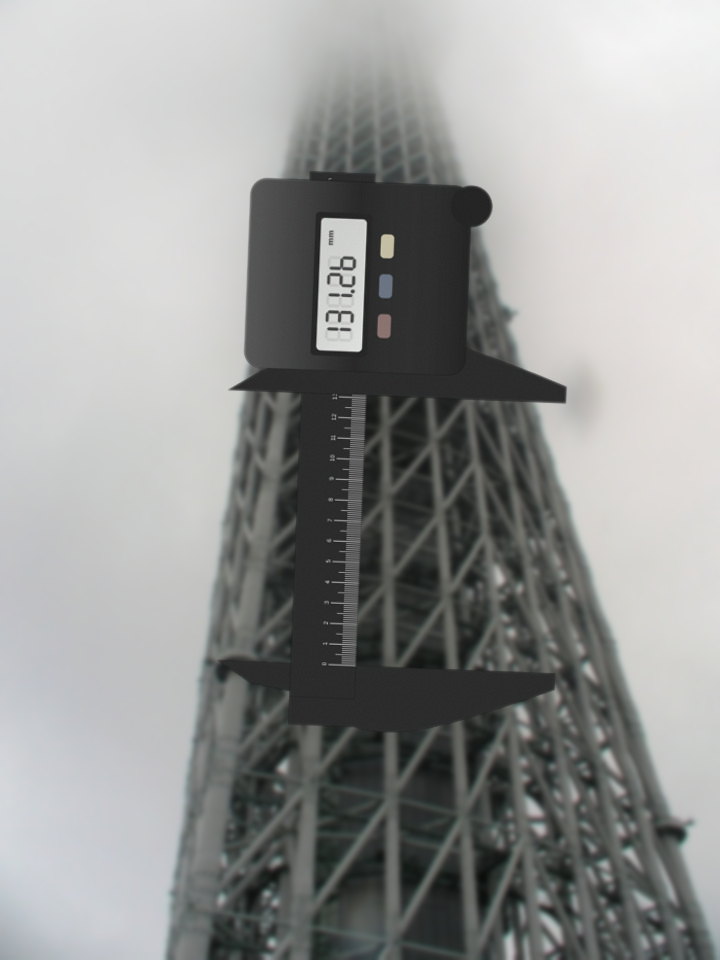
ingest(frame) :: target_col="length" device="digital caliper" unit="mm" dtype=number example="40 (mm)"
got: 131.26 (mm)
